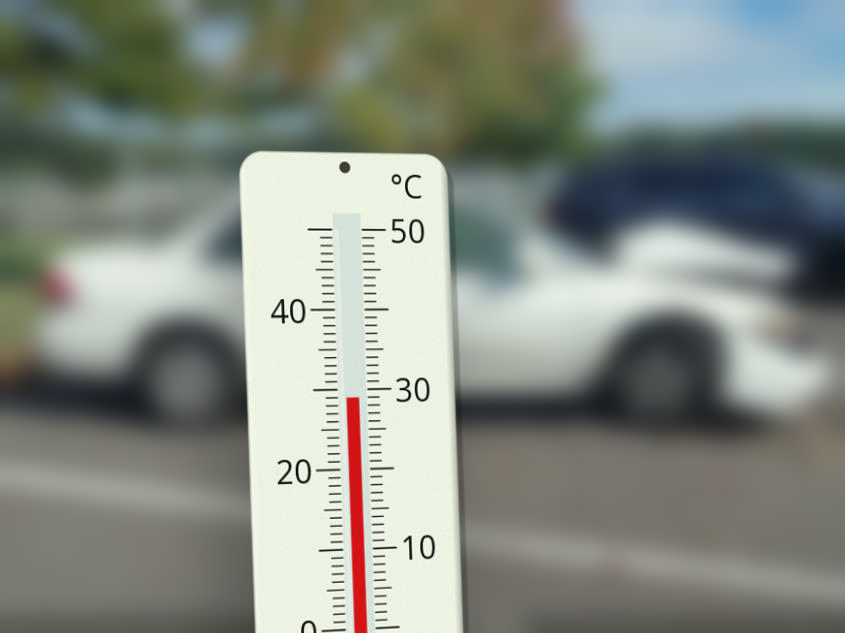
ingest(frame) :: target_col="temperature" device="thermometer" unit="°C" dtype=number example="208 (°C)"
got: 29 (°C)
